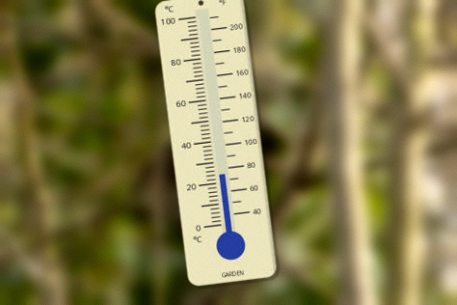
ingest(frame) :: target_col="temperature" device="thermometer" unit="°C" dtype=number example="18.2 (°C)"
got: 24 (°C)
